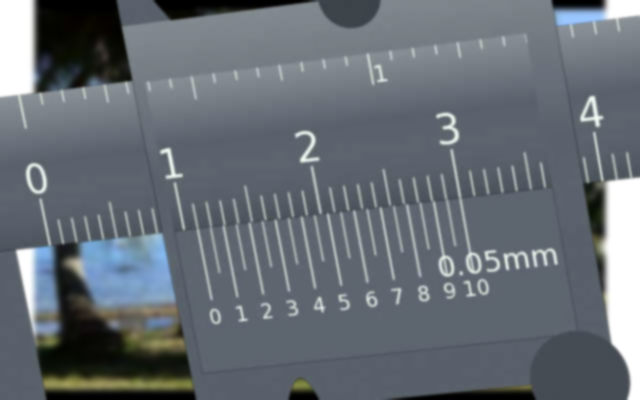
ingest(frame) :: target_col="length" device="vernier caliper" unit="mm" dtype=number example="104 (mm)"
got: 11.0 (mm)
